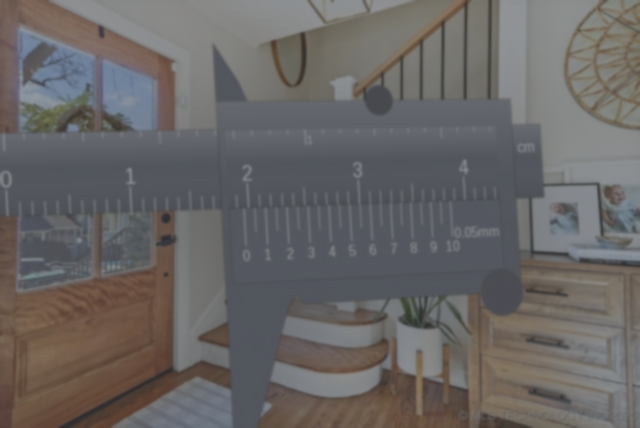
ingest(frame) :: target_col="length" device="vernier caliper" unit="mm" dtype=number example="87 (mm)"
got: 19.6 (mm)
